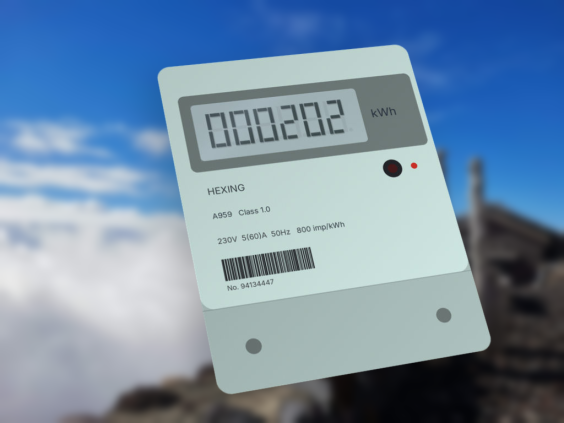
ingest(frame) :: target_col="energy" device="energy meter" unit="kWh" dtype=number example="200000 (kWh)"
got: 202 (kWh)
